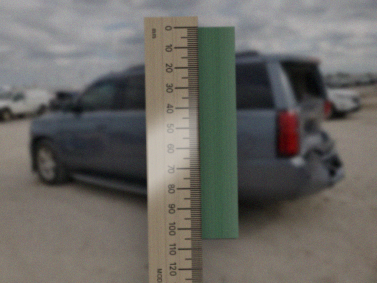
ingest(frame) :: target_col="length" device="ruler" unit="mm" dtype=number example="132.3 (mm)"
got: 105 (mm)
